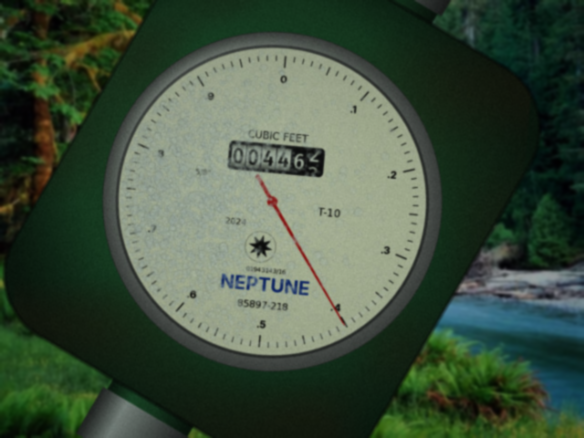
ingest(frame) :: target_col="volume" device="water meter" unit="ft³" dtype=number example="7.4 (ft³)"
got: 4462.40 (ft³)
